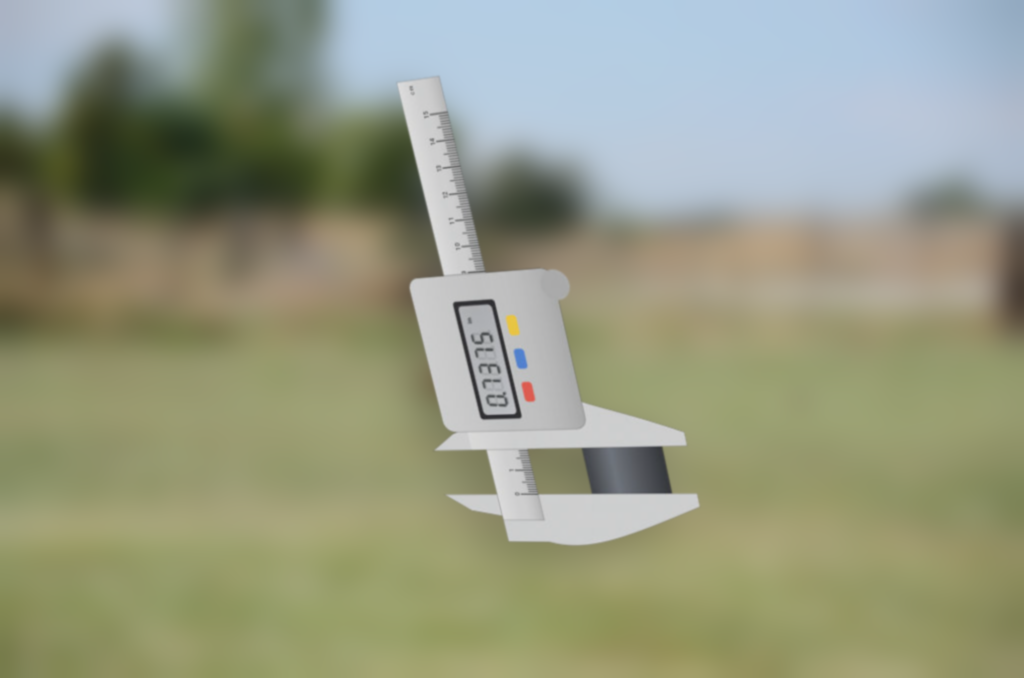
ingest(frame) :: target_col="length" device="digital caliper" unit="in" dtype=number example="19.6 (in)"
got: 0.7375 (in)
